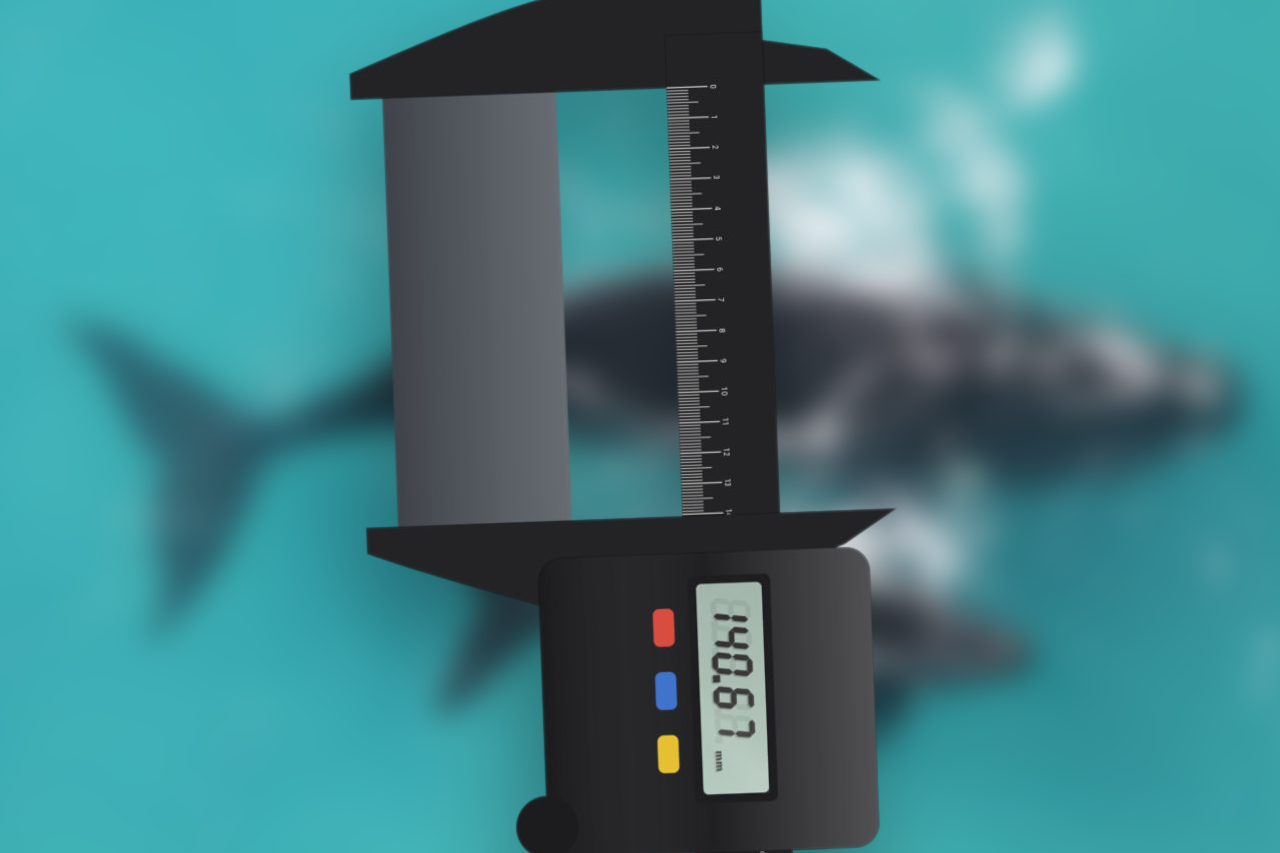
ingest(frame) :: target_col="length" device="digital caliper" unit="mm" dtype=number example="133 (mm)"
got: 140.67 (mm)
